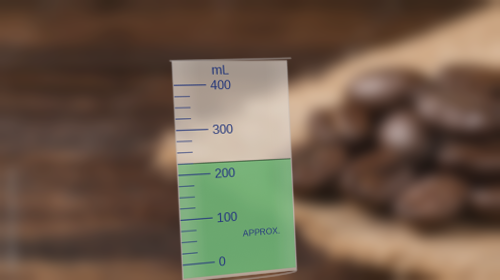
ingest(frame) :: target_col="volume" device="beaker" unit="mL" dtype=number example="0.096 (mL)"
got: 225 (mL)
